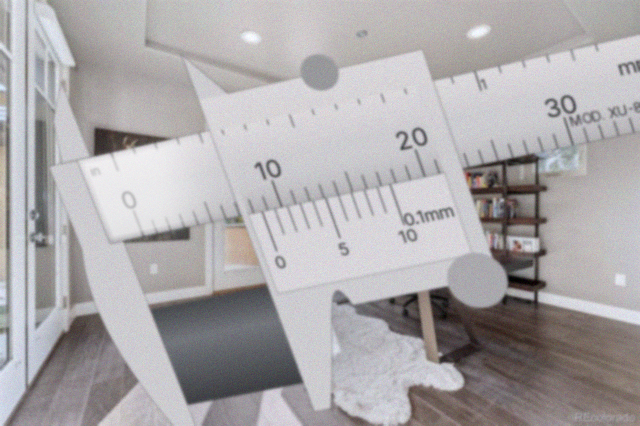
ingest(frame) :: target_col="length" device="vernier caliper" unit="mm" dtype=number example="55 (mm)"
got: 8.6 (mm)
